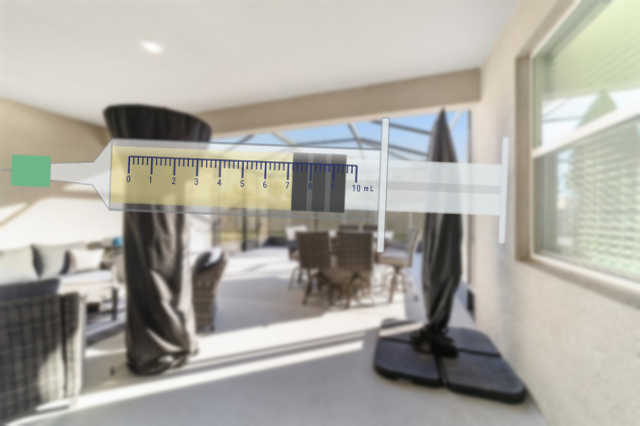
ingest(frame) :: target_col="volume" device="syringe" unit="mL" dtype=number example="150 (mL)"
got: 7.2 (mL)
